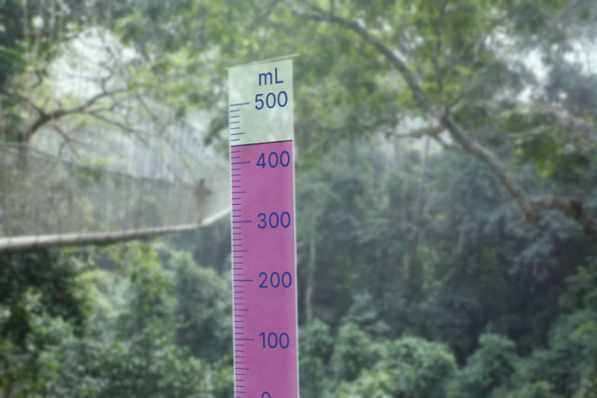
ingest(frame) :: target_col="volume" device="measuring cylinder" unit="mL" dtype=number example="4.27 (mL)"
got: 430 (mL)
